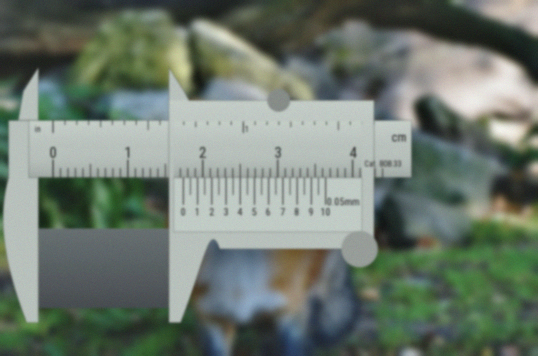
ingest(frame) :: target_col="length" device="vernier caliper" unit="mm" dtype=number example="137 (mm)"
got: 17.4 (mm)
